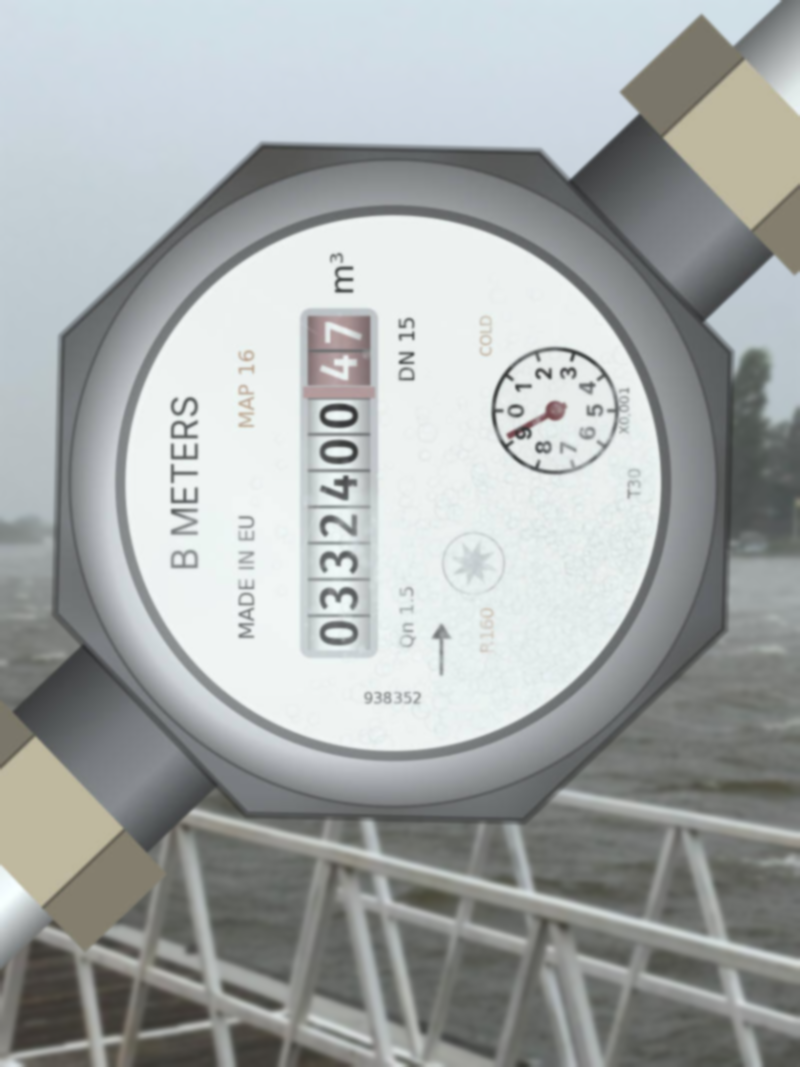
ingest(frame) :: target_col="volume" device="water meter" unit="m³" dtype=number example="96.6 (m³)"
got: 332400.469 (m³)
